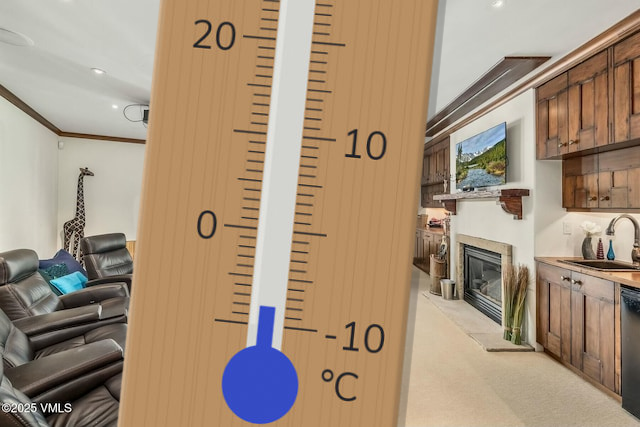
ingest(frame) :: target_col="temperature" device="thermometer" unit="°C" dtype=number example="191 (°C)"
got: -8 (°C)
